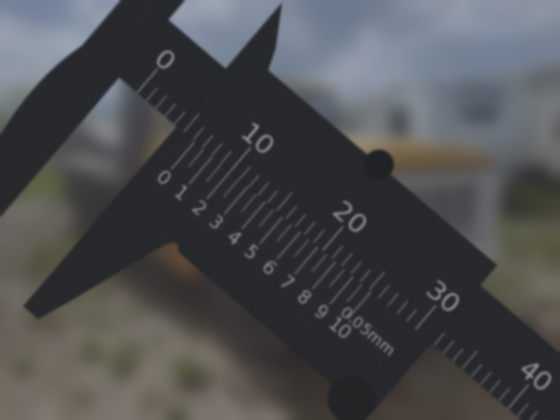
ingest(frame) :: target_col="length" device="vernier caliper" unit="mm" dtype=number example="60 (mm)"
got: 6.2 (mm)
